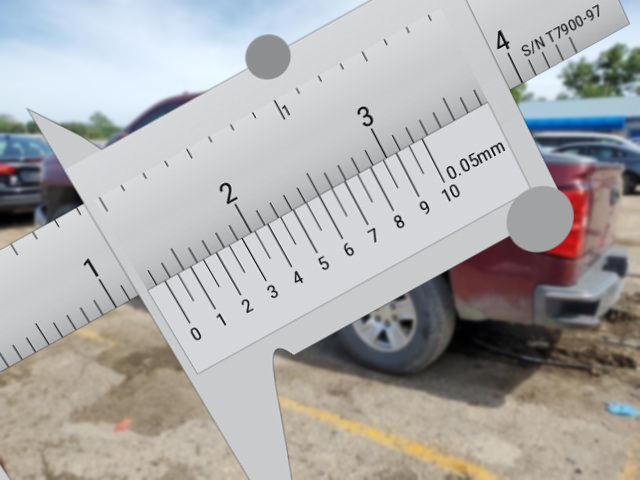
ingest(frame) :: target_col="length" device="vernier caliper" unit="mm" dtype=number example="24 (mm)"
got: 13.6 (mm)
